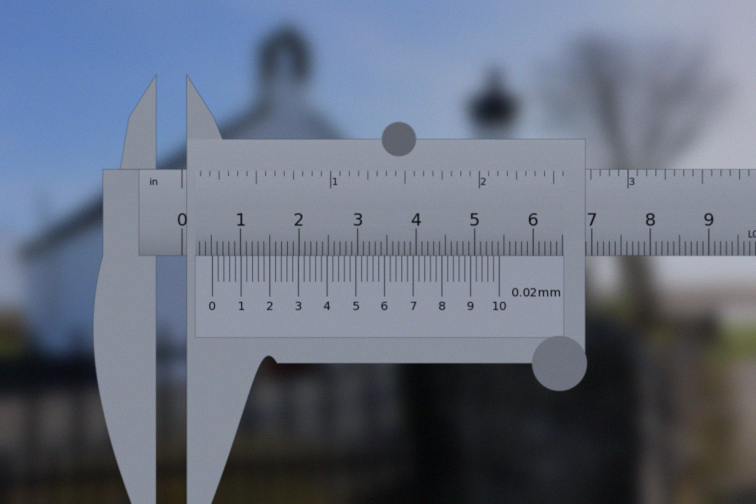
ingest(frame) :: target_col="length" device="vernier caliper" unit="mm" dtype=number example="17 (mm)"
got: 5.2 (mm)
